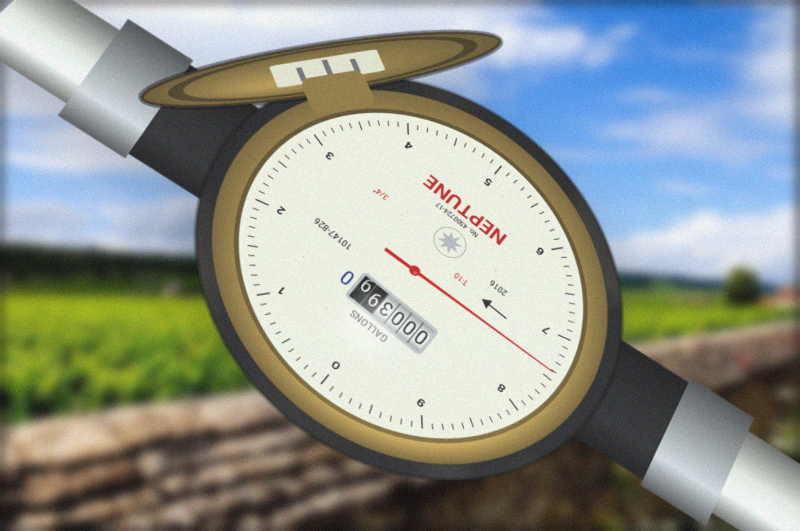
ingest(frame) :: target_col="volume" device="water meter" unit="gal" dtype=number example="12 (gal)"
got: 3987.4 (gal)
